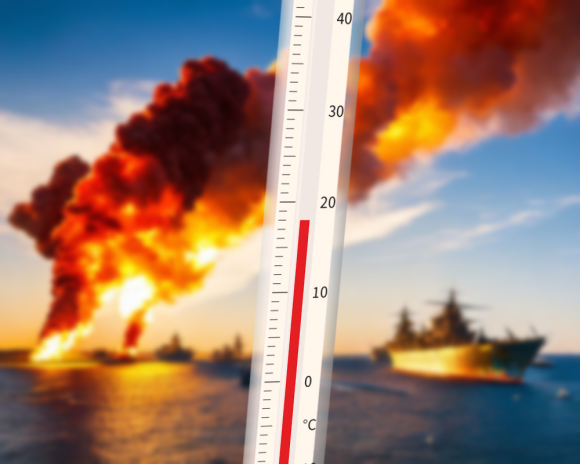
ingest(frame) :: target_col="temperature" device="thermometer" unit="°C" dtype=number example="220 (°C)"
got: 18 (°C)
